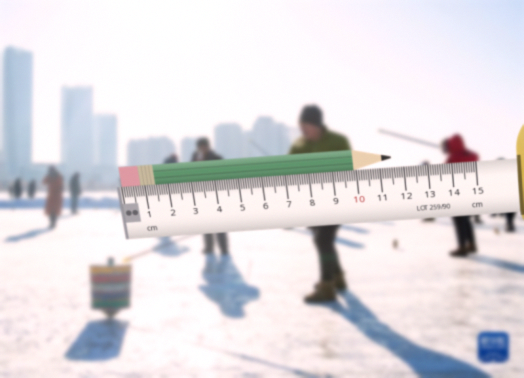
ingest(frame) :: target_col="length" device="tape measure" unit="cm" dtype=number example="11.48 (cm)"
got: 11.5 (cm)
